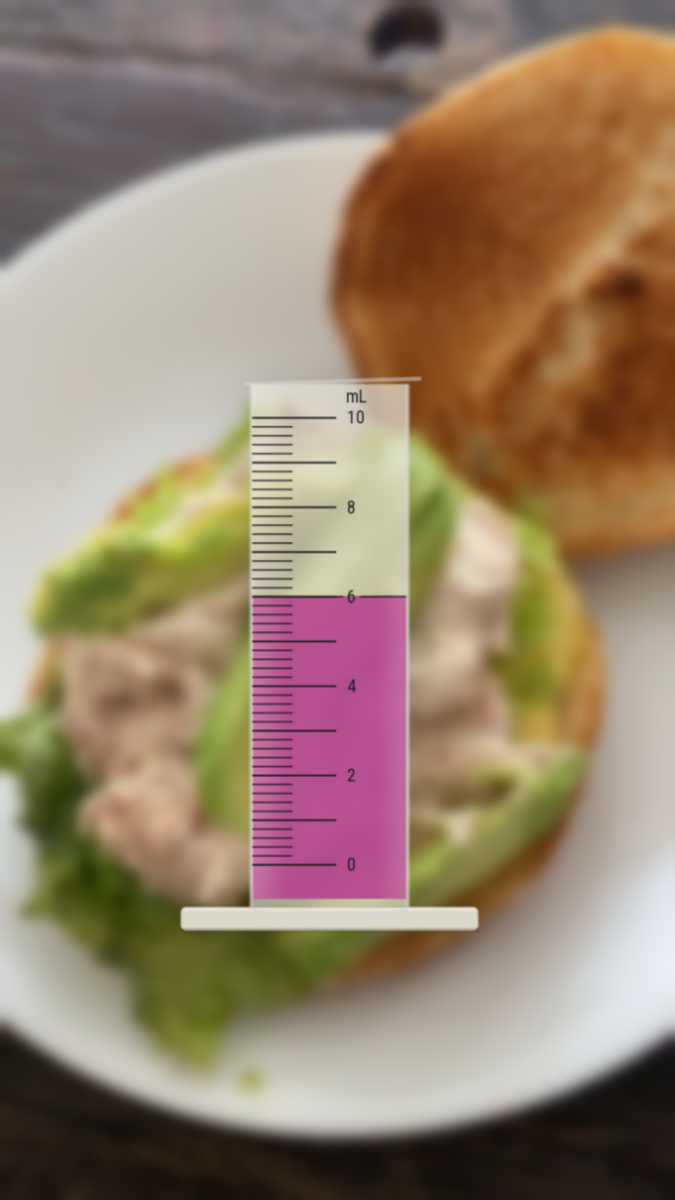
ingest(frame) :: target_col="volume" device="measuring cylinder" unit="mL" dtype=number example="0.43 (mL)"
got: 6 (mL)
